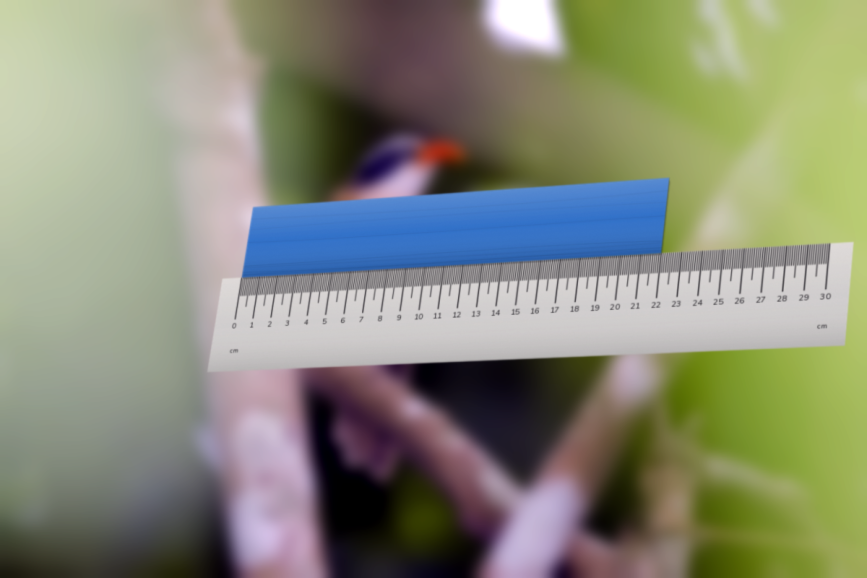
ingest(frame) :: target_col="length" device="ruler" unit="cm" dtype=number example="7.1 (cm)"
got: 22 (cm)
